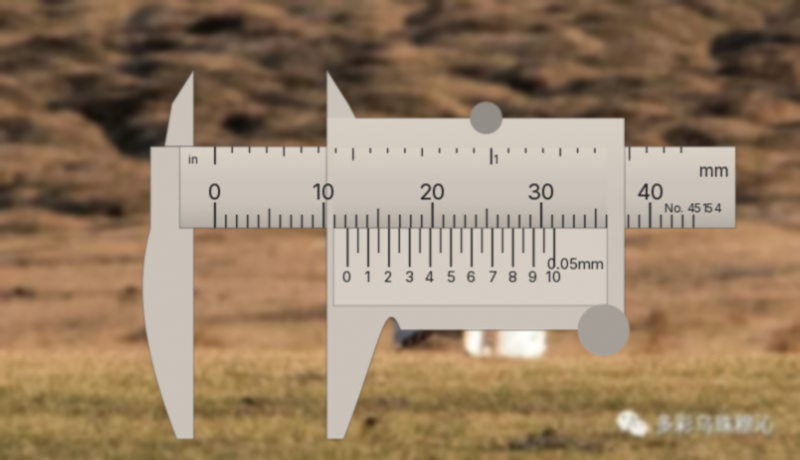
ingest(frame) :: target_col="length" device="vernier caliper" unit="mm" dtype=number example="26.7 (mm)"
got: 12.2 (mm)
